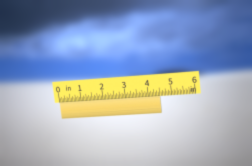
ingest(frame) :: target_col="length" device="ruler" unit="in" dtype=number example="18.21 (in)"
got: 4.5 (in)
